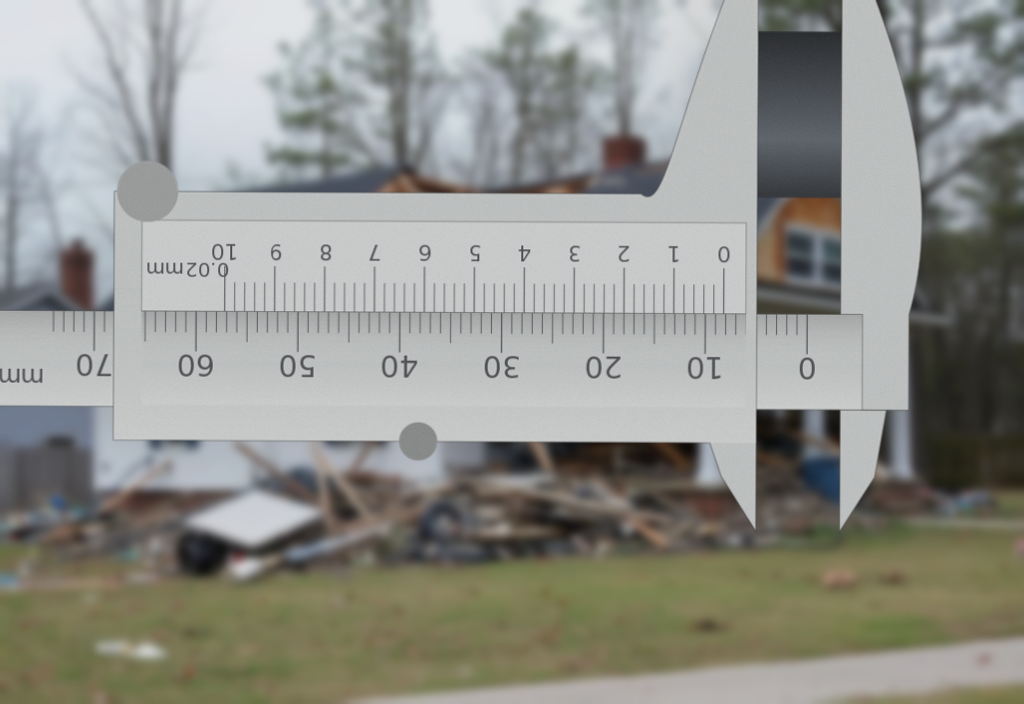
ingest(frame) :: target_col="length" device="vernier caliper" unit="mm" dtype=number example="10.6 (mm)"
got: 8.2 (mm)
